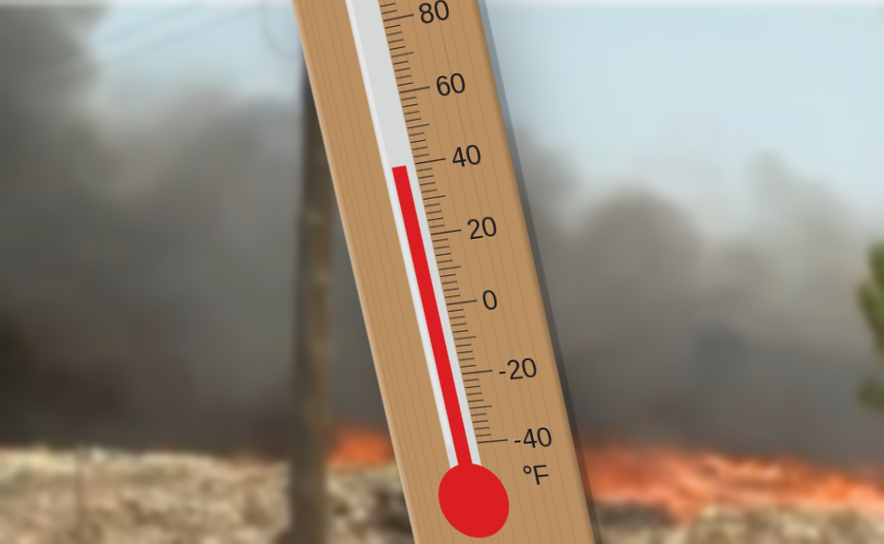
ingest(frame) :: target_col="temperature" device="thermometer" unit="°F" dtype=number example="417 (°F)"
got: 40 (°F)
